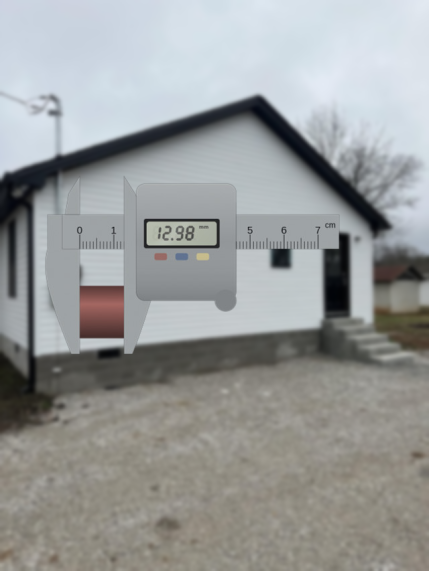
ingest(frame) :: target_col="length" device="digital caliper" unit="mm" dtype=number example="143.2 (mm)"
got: 12.98 (mm)
